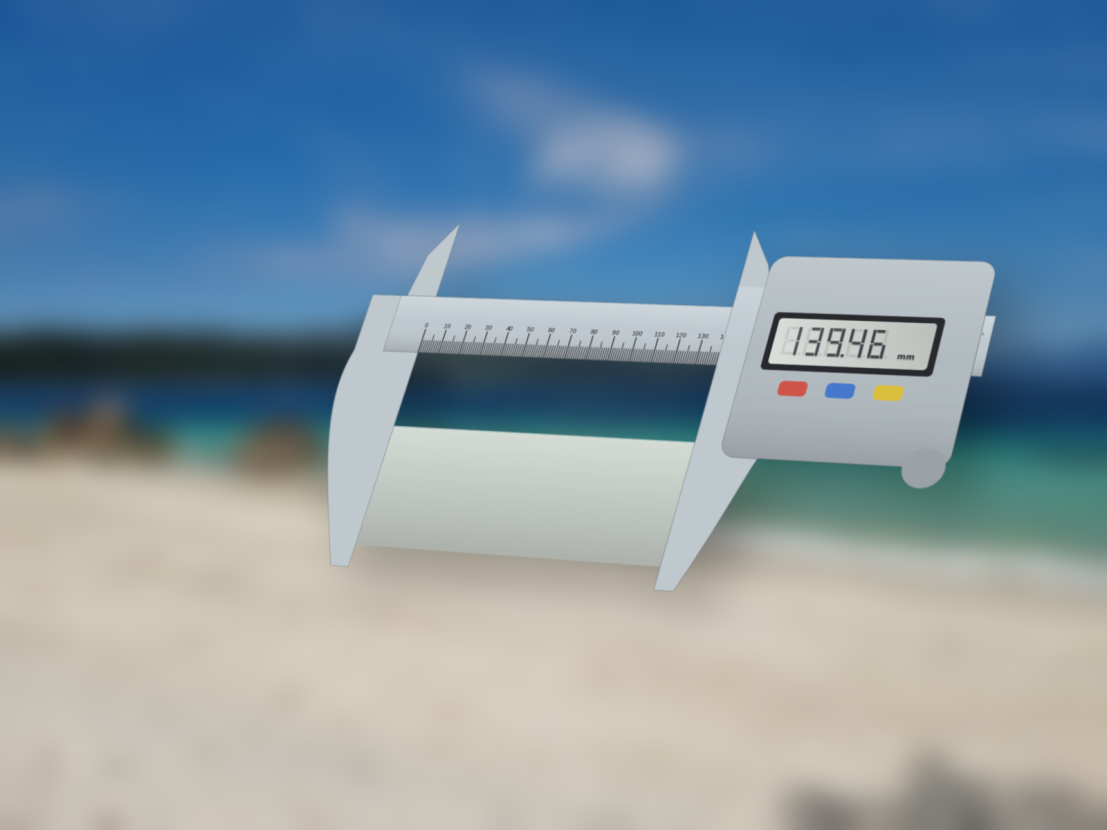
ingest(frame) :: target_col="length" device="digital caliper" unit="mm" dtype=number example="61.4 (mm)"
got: 139.46 (mm)
